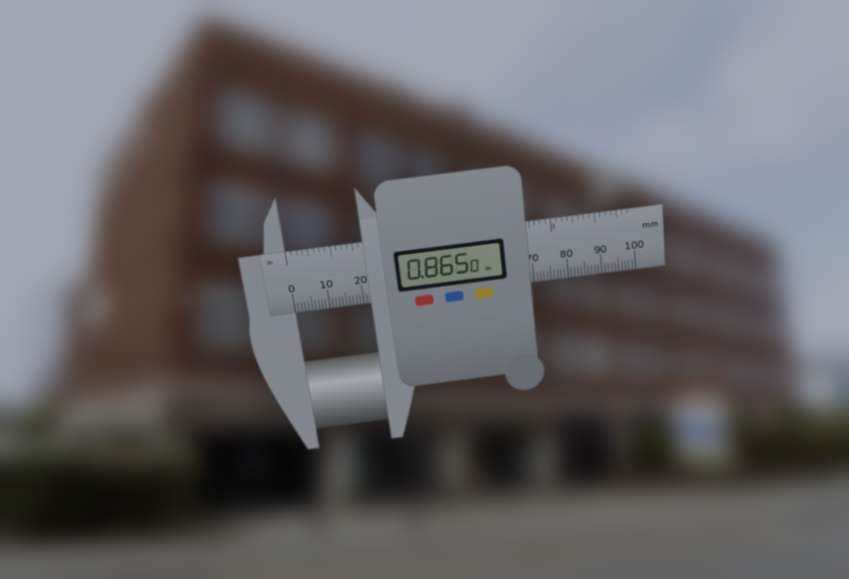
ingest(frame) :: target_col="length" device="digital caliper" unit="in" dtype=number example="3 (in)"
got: 0.8650 (in)
